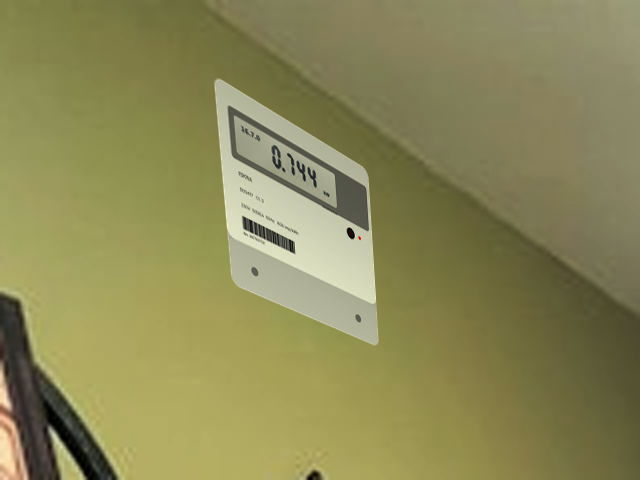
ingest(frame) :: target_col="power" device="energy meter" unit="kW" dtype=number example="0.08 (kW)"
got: 0.744 (kW)
